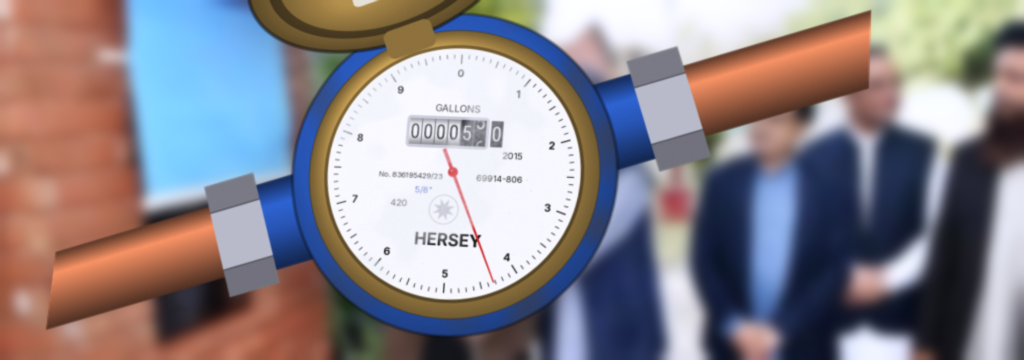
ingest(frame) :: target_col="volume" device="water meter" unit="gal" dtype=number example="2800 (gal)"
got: 554.3 (gal)
